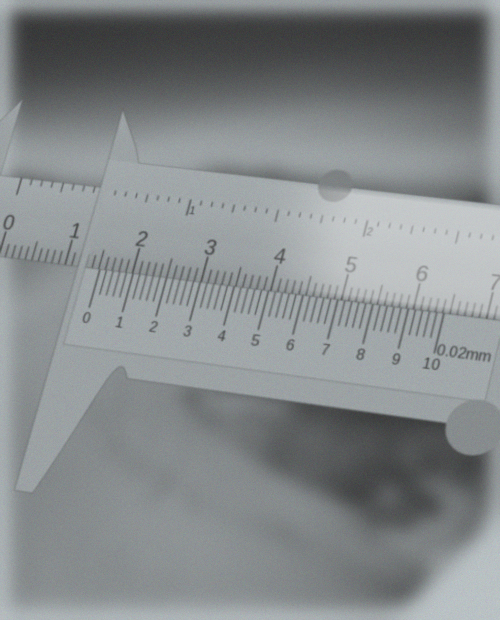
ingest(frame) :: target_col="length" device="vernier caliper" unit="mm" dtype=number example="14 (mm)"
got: 15.2 (mm)
